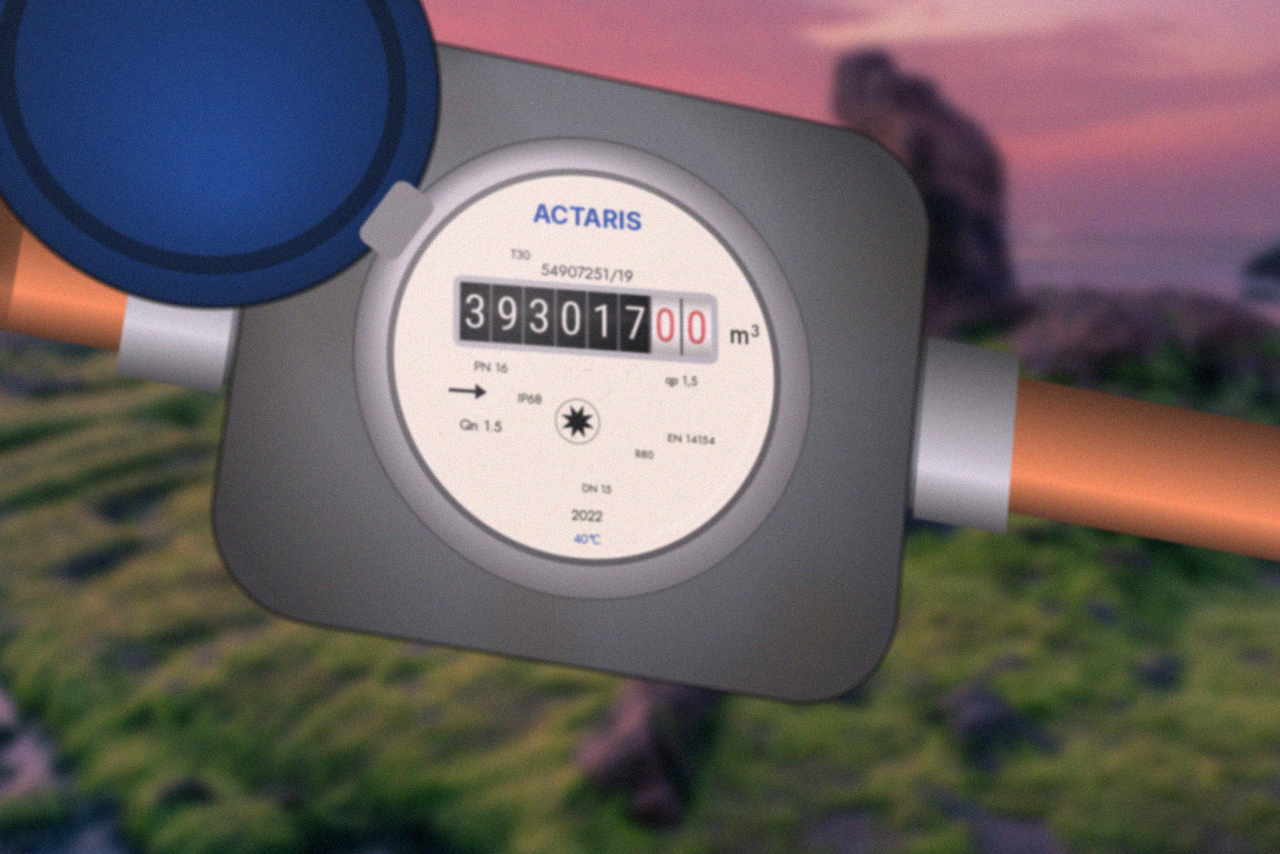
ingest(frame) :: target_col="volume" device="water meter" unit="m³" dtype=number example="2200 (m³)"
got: 393017.00 (m³)
